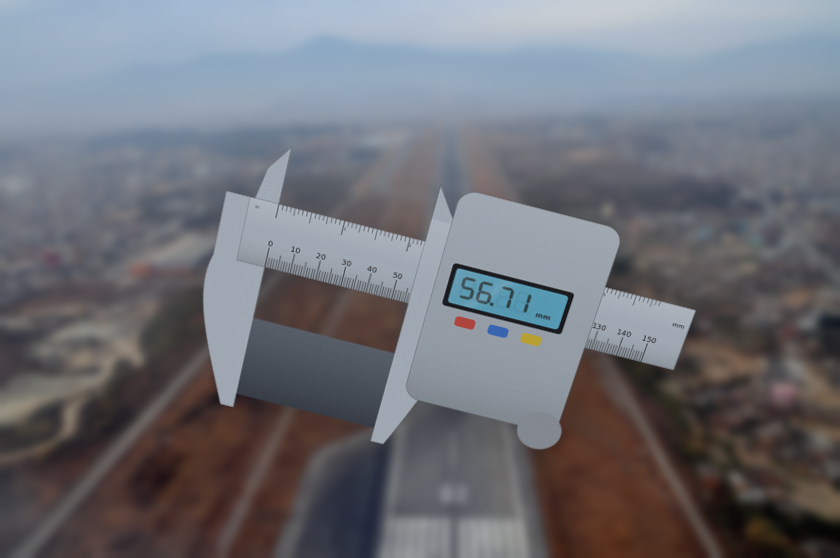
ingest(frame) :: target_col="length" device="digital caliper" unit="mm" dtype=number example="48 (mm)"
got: 56.71 (mm)
